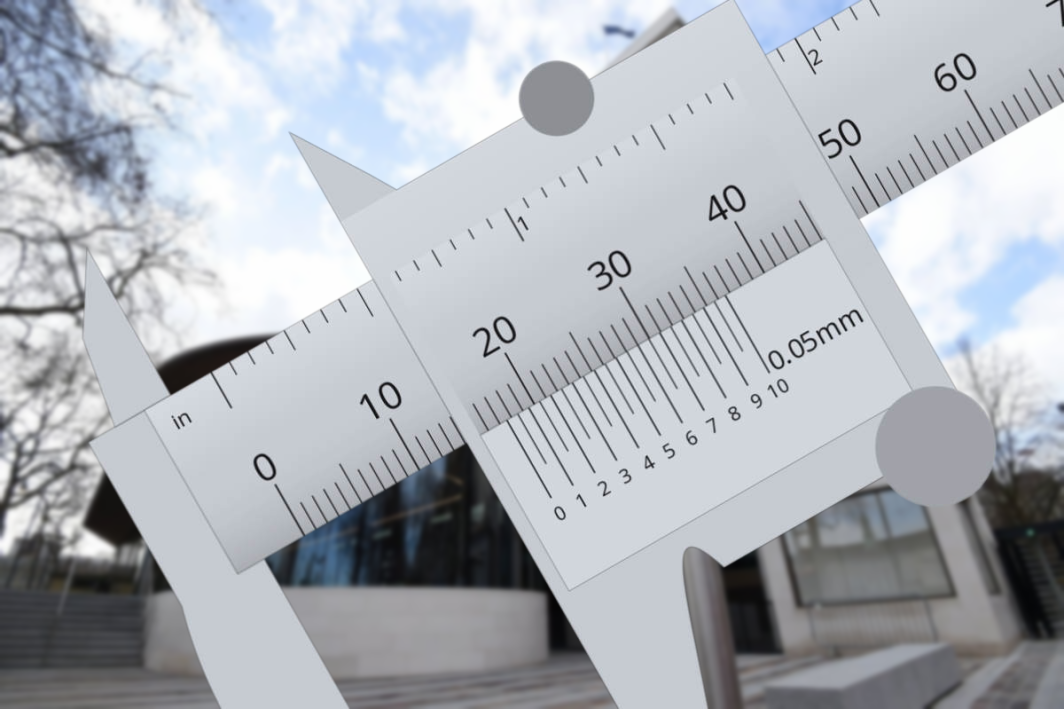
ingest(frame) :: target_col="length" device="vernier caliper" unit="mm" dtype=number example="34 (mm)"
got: 17.6 (mm)
